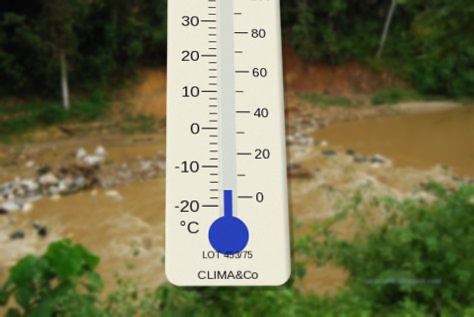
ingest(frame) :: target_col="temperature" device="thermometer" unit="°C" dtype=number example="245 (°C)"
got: -16 (°C)
